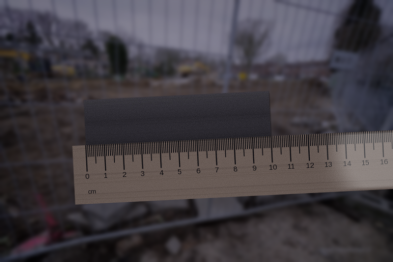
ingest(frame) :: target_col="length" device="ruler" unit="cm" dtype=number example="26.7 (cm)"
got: 10 (cm)
